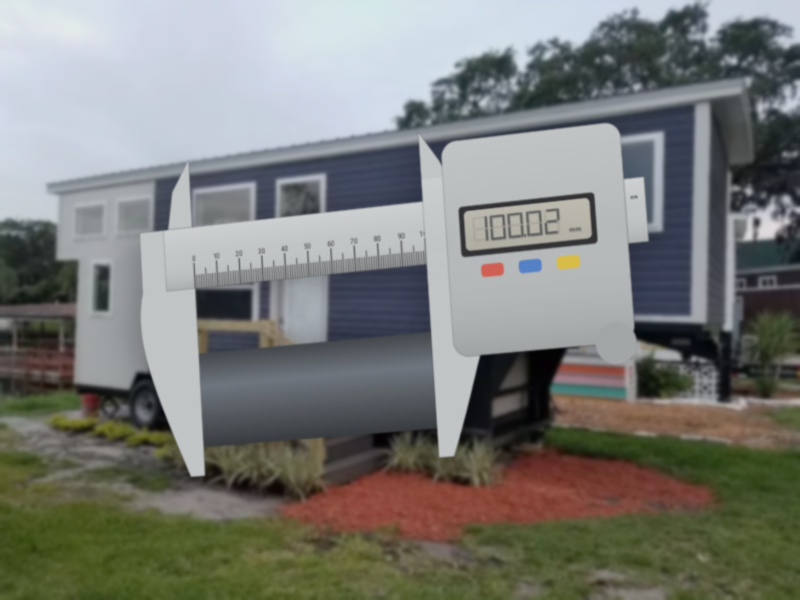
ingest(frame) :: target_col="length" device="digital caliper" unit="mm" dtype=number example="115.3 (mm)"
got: 100.02 (mm)
